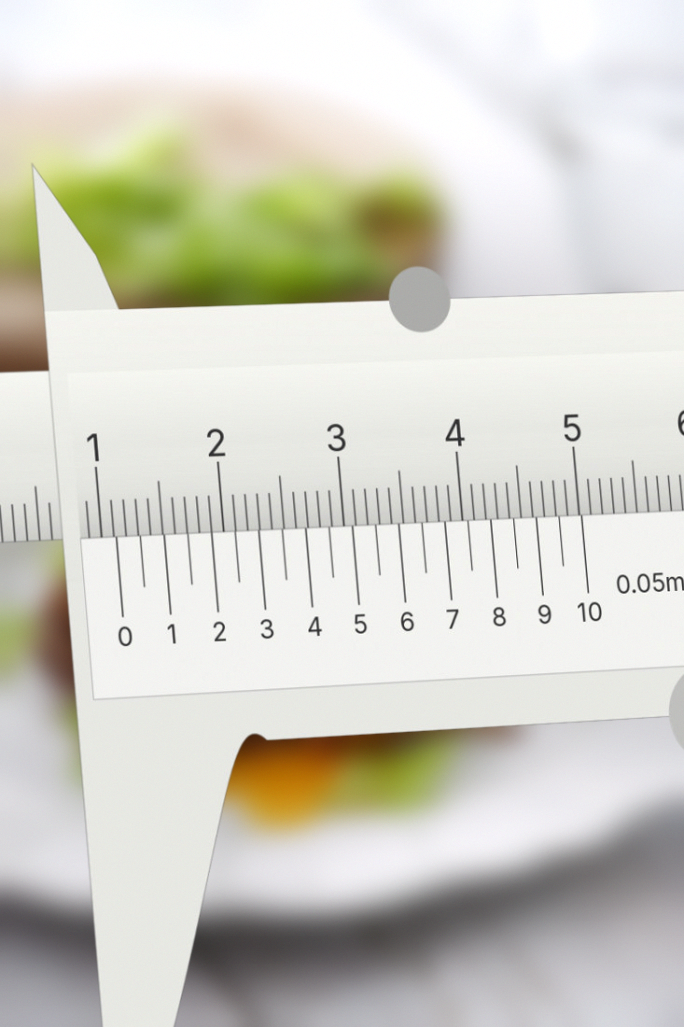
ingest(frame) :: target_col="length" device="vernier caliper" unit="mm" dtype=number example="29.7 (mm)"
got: 11.2 (mm)
